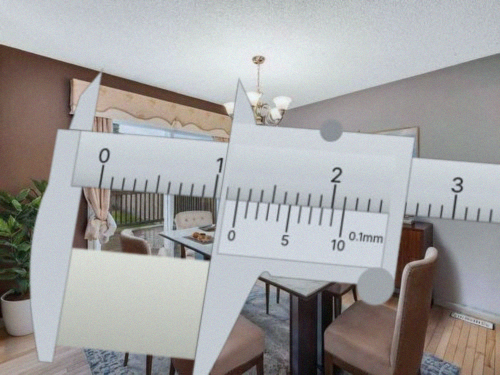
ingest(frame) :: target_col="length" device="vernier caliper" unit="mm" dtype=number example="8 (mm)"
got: 12.0 (mm)
